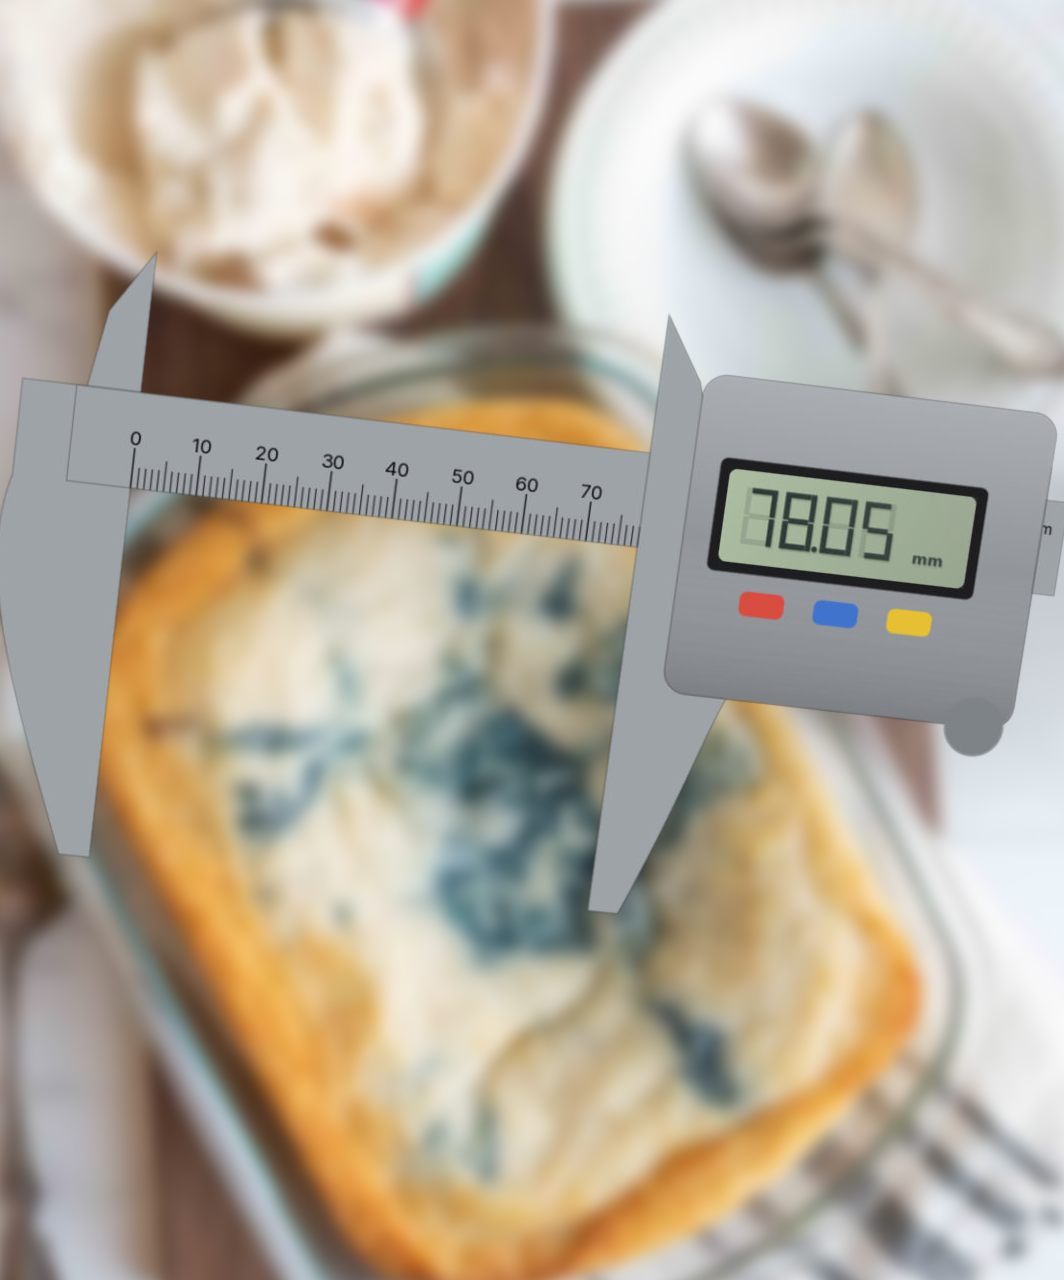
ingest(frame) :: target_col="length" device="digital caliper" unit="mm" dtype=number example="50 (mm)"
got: 78.05 (mm)
